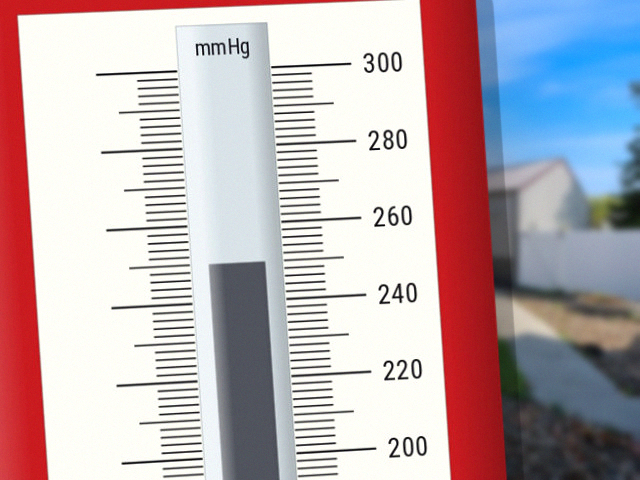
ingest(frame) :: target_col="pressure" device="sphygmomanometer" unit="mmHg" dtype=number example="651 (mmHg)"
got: 250 (mmHg)
